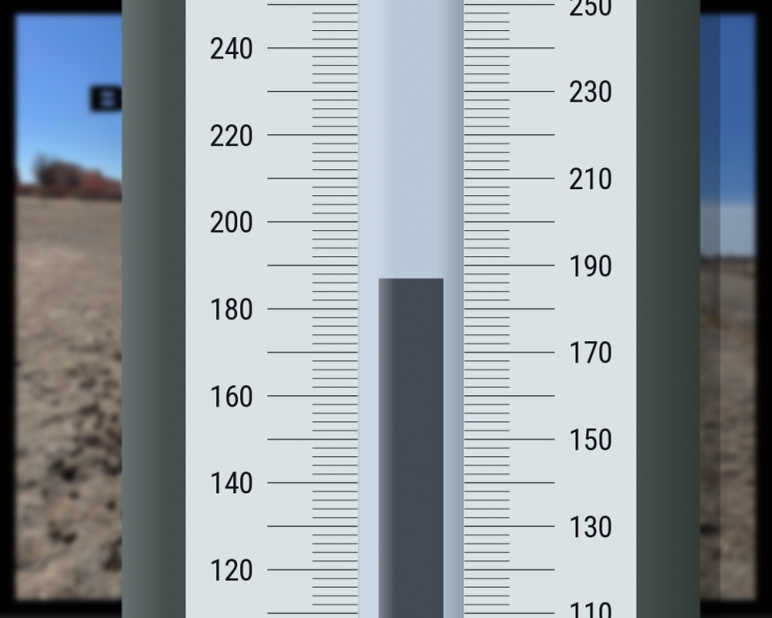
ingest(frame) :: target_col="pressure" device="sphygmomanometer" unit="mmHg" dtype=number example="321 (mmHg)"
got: 187 (mmHg)
